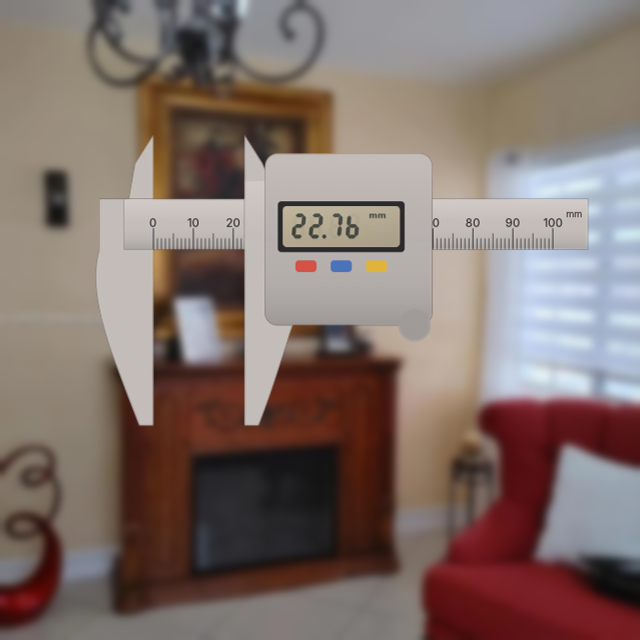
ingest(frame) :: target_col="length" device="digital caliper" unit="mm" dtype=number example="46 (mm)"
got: 22.76 (mm)
